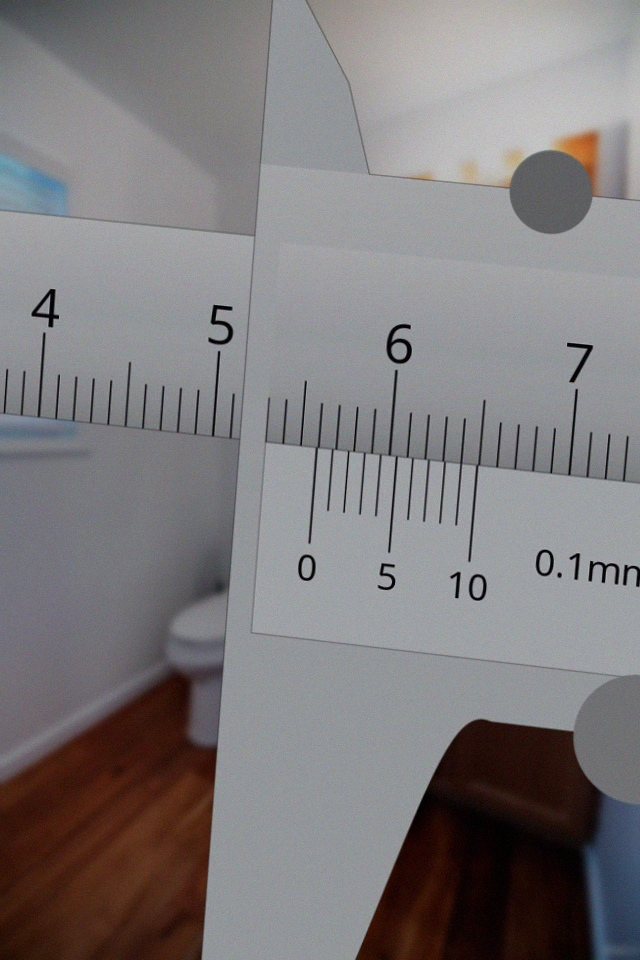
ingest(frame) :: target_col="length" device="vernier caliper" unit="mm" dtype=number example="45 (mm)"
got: 55.9 (mm)
